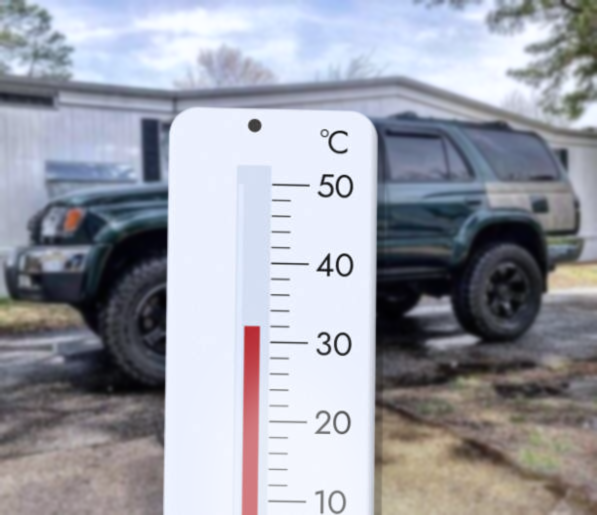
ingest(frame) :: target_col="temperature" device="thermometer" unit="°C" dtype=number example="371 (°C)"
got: 32 (°C)
